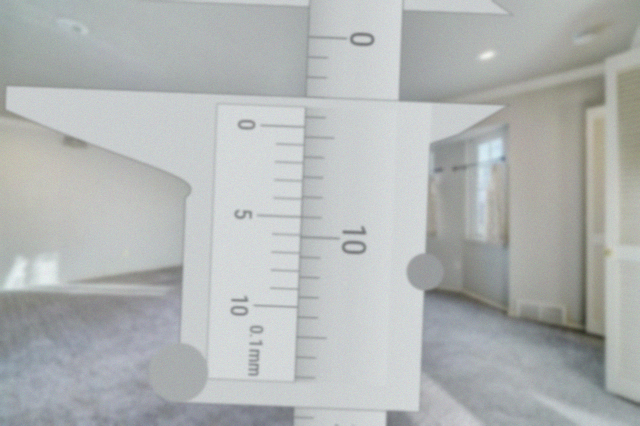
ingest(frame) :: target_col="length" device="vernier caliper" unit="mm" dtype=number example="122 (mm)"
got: 4.5 (mm)
